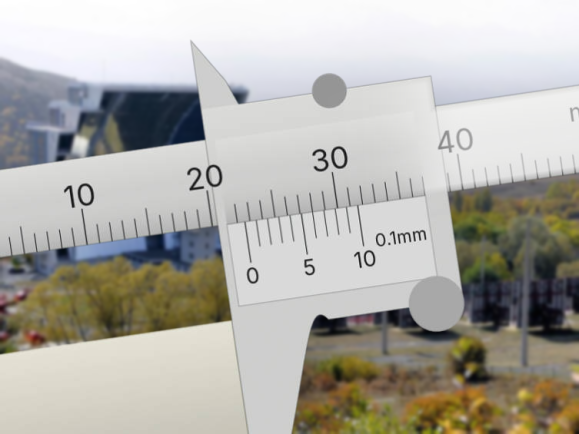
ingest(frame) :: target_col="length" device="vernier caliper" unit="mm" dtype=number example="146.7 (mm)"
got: 22.6 (mm)
